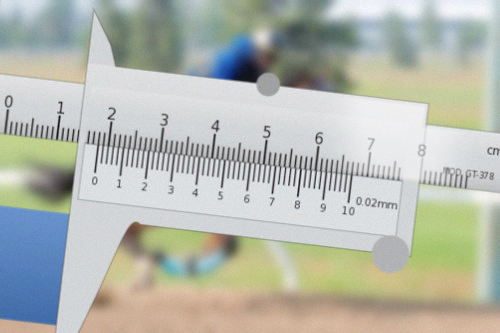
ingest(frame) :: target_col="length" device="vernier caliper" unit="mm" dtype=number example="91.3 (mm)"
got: 18.0 (mm)
